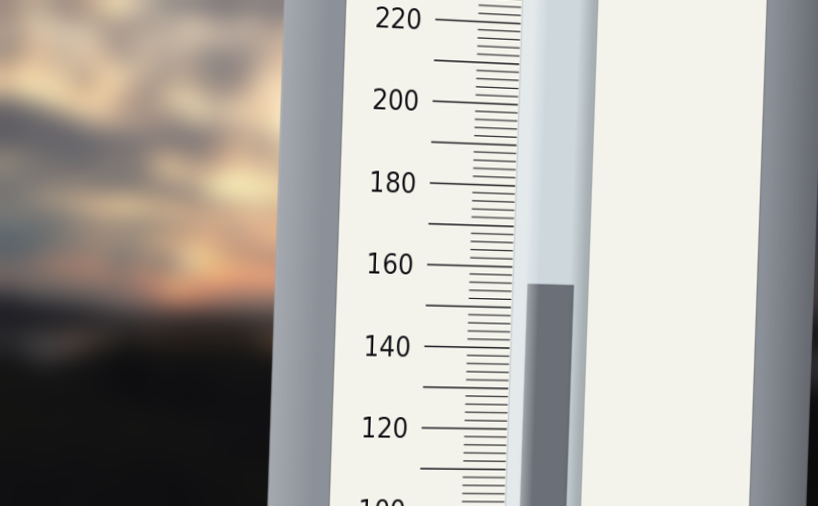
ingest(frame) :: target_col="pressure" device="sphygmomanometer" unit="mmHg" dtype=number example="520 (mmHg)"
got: 156 (mmHg)
